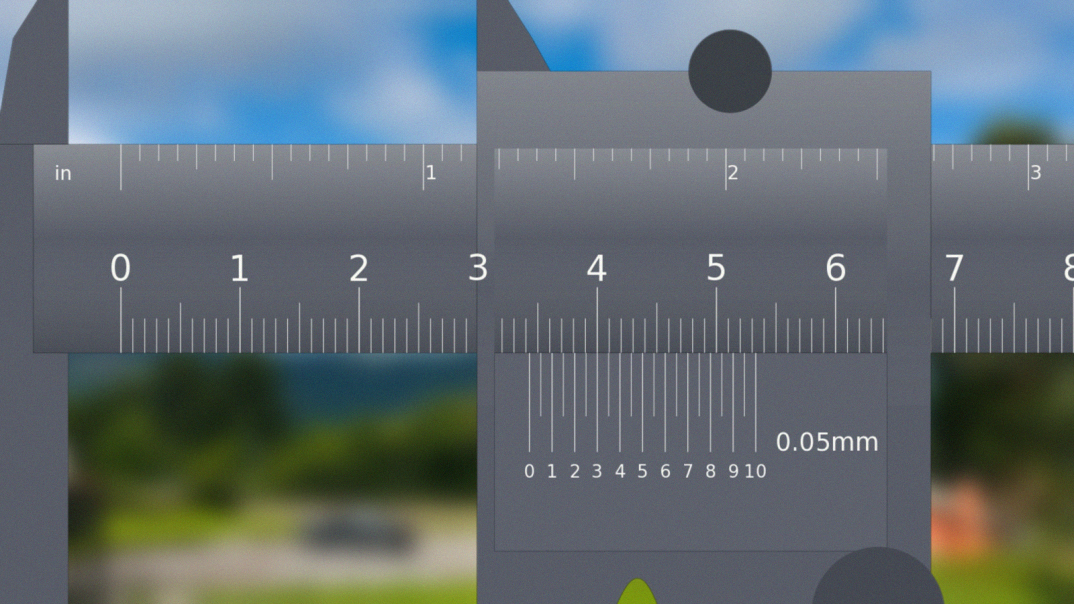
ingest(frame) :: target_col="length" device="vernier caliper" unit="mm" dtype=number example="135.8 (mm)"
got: 34.3 (mm)
